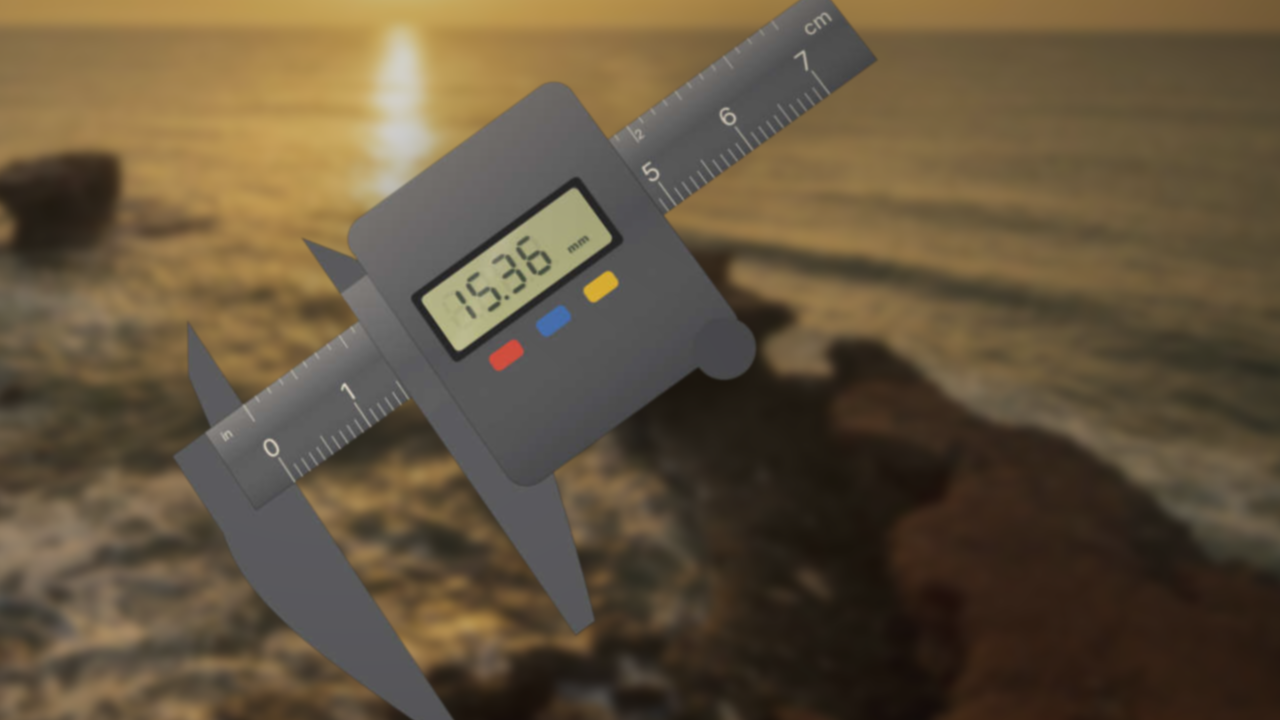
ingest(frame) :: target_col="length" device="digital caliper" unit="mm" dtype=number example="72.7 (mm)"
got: 15.36 (mm)
